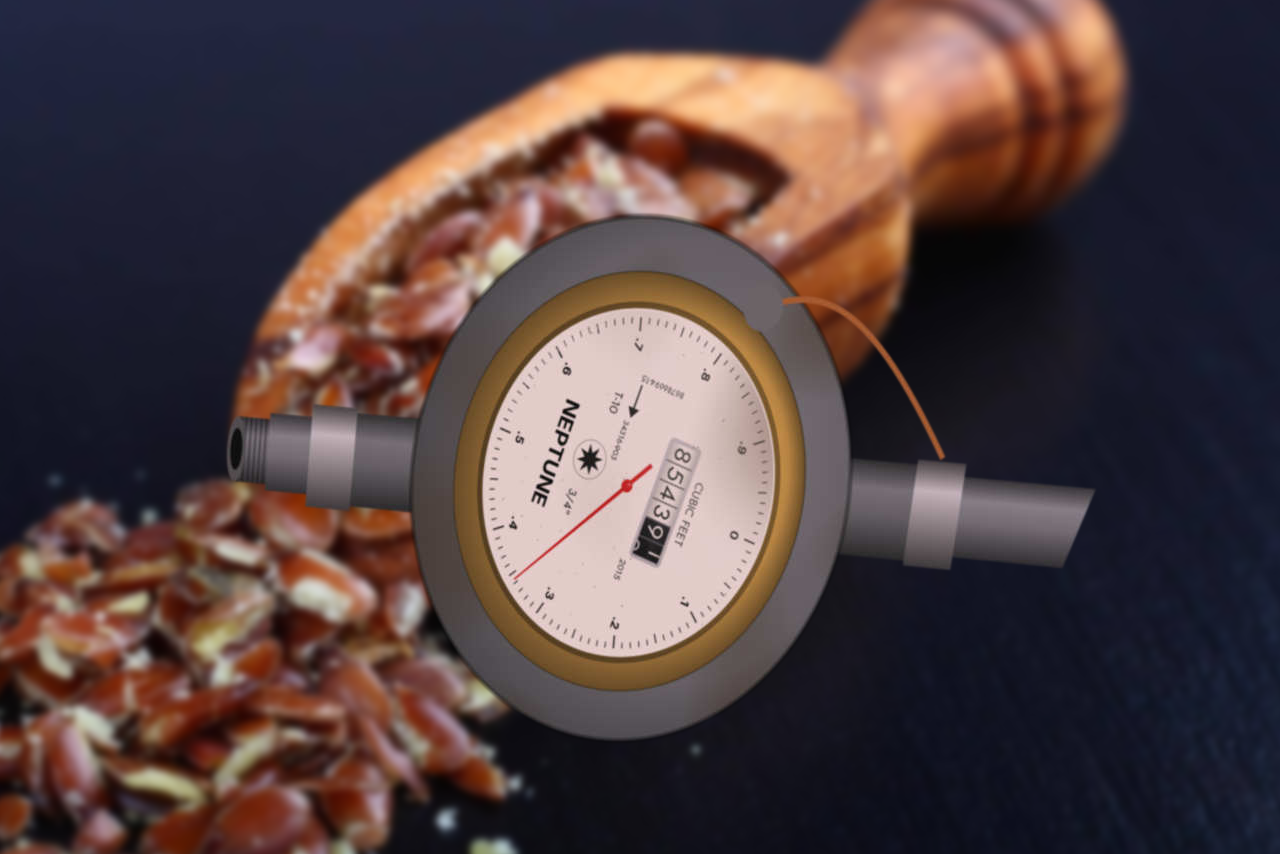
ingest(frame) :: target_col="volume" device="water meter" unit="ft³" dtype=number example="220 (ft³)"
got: 854391.34 (ft³)
